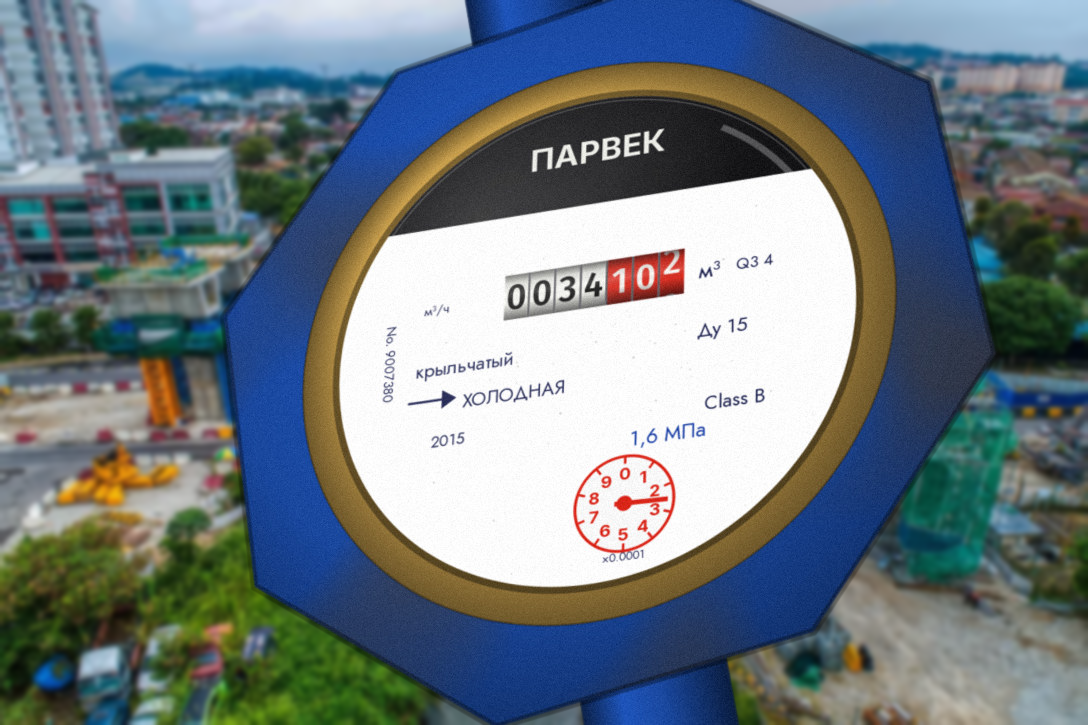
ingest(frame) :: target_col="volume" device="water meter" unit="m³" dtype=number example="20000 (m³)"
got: 34.1022 (m³)
